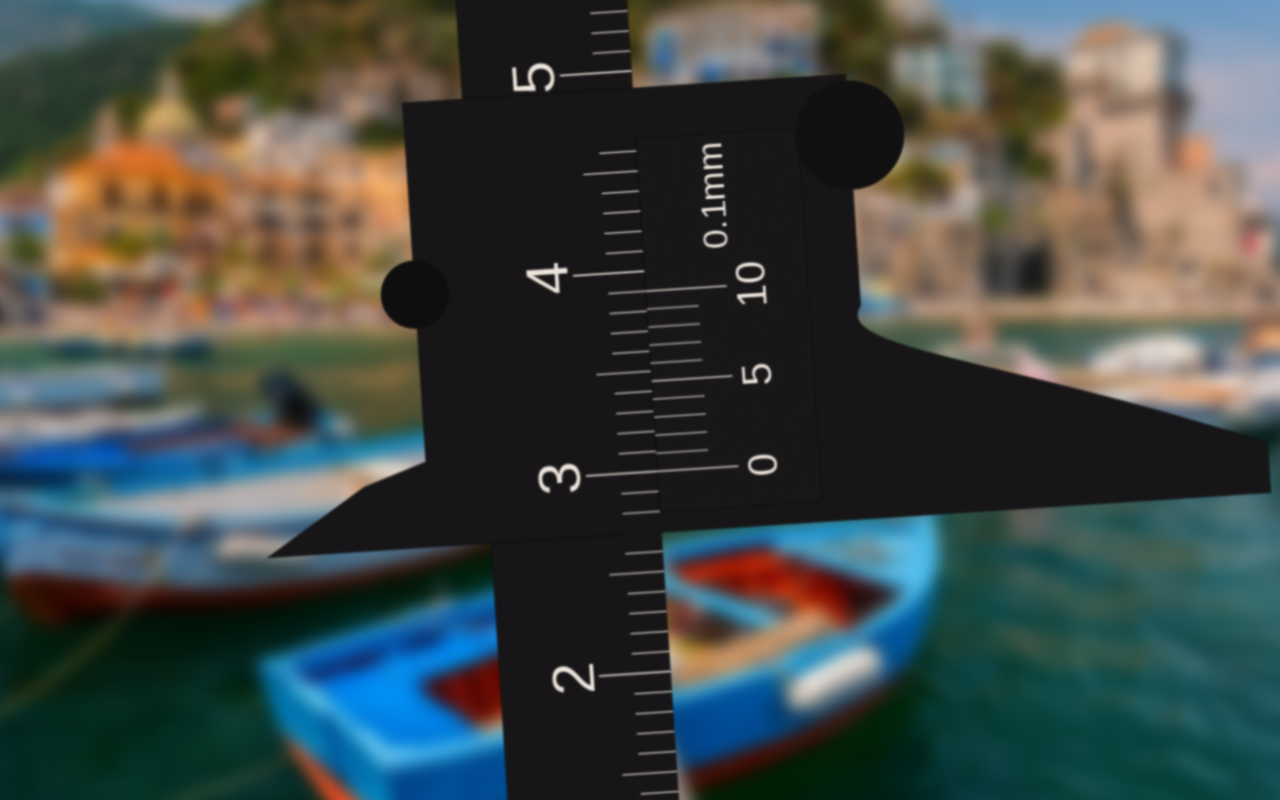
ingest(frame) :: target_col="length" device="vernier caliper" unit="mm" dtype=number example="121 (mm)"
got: 30.0 (mm)
